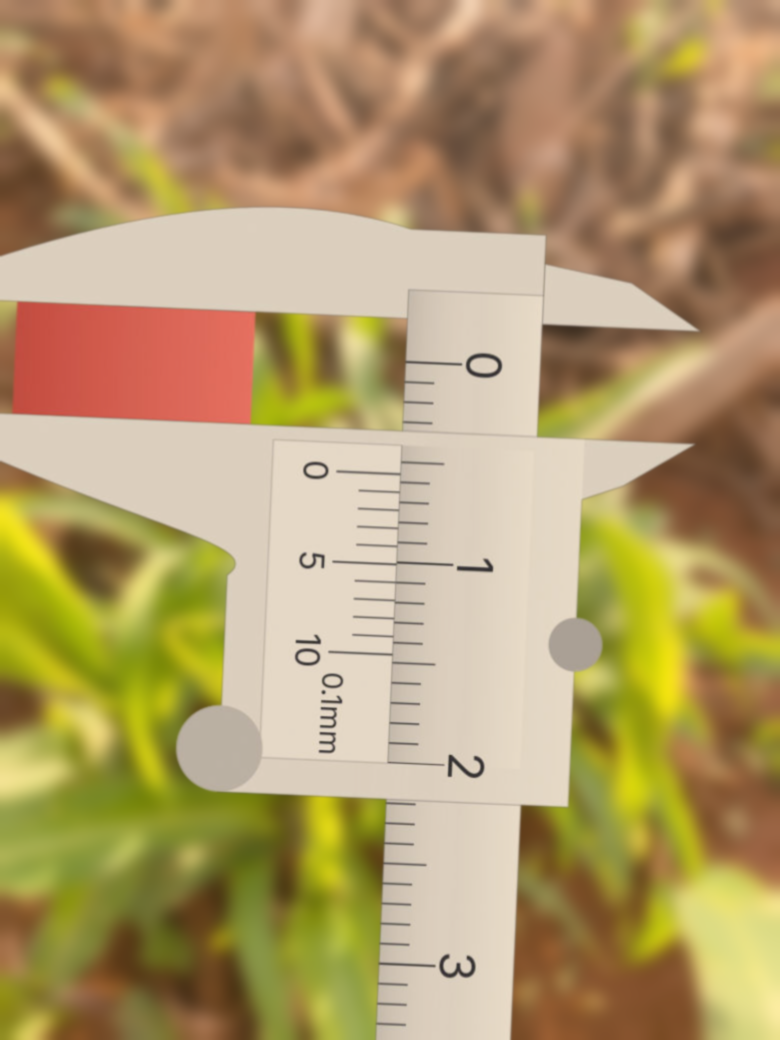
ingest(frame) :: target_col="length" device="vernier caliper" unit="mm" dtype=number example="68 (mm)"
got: 5.6 (mm)
